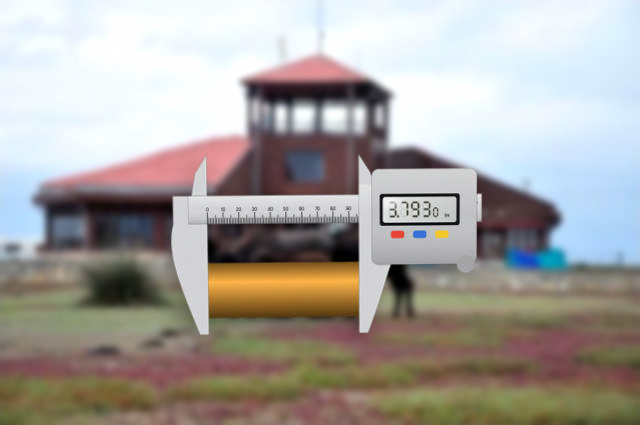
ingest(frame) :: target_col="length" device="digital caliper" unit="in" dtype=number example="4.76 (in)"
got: 3.7930 (in)
